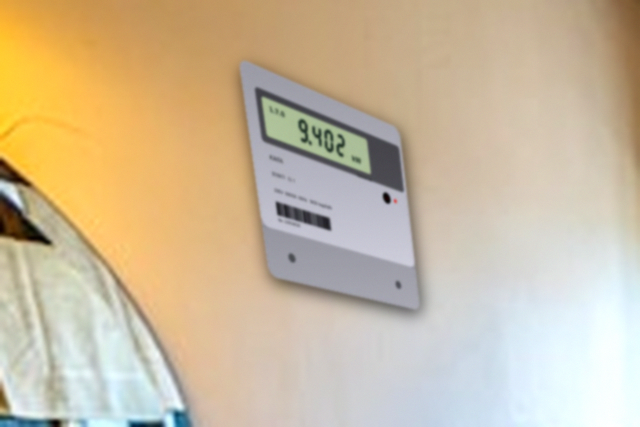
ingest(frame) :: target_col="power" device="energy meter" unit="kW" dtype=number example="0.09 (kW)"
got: 9.402 (kW)
